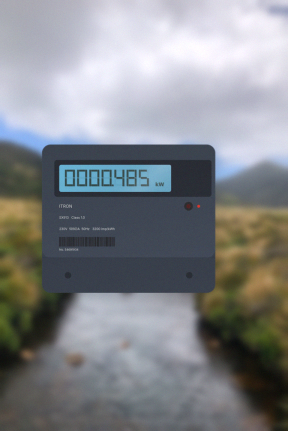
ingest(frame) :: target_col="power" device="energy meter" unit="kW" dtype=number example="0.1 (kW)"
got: 0.485 (kW)
